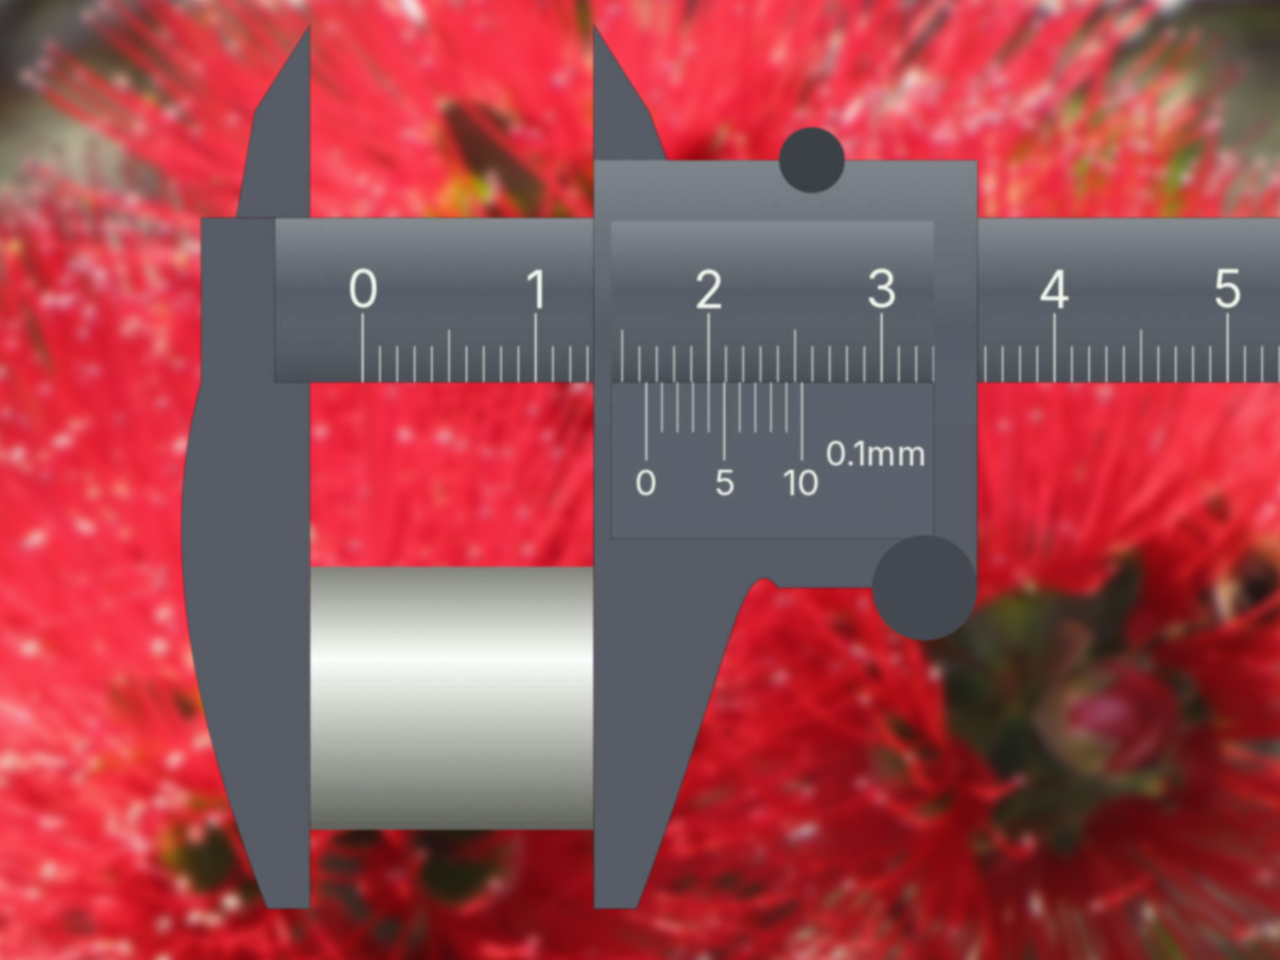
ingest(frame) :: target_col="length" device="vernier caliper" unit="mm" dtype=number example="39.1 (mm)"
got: 16.4 (mm)
